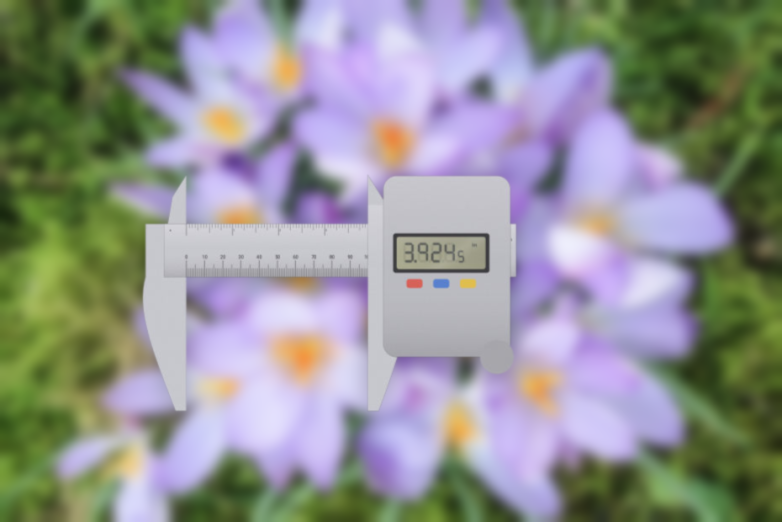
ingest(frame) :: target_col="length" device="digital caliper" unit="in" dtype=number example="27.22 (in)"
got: 3.9245 (in)
